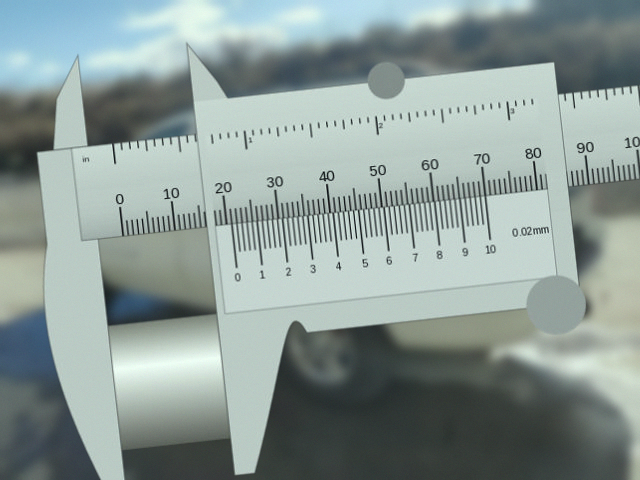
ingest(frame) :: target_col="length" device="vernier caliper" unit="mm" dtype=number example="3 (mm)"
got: 21.0 (mm)
